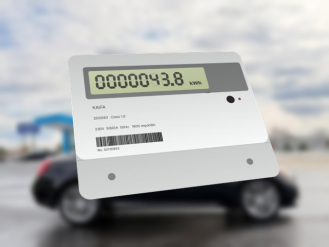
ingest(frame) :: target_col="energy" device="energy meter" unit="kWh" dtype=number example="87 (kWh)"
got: 43.8 (kWh)
